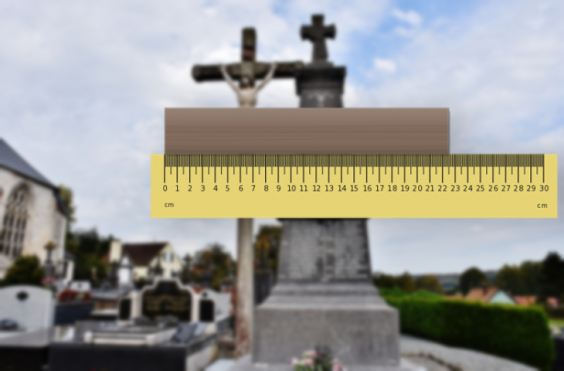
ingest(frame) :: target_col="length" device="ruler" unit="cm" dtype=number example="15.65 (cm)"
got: 22.5 (cm)
